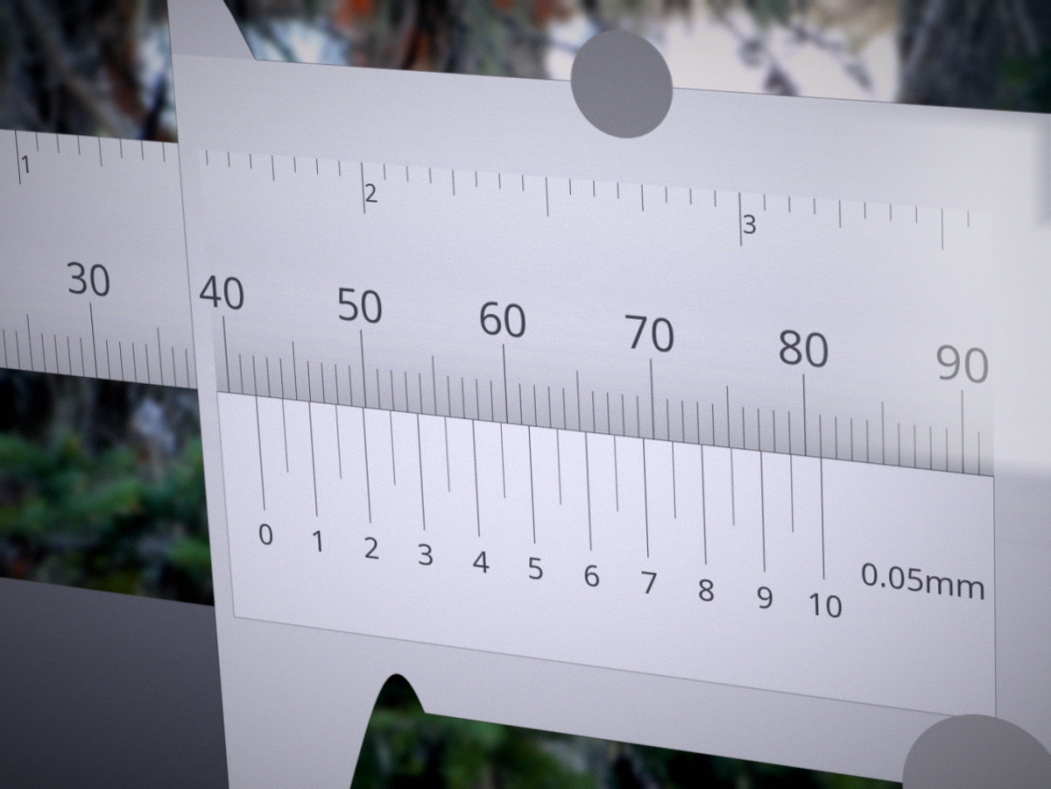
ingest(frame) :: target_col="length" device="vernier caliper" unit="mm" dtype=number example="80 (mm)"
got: 42.0 (mm)
